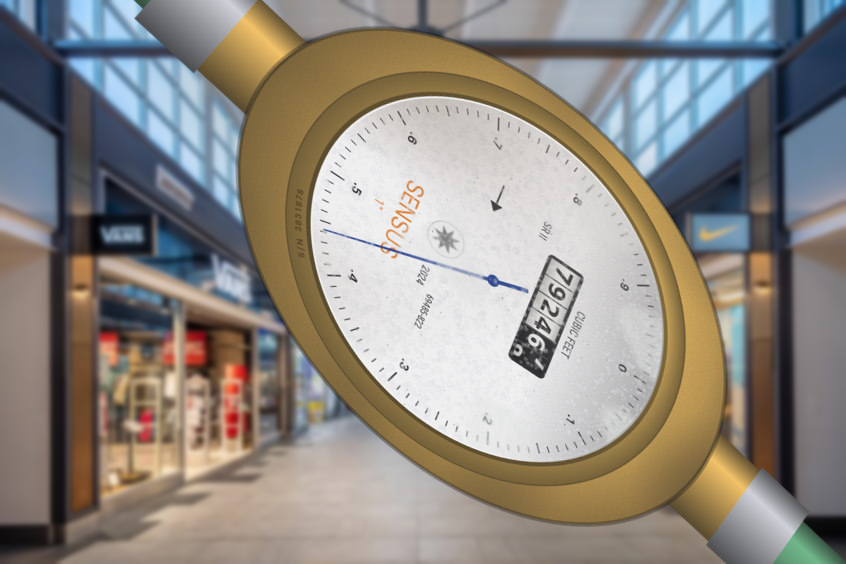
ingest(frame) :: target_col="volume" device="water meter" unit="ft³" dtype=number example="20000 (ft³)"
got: 792467.44 (ft³)
